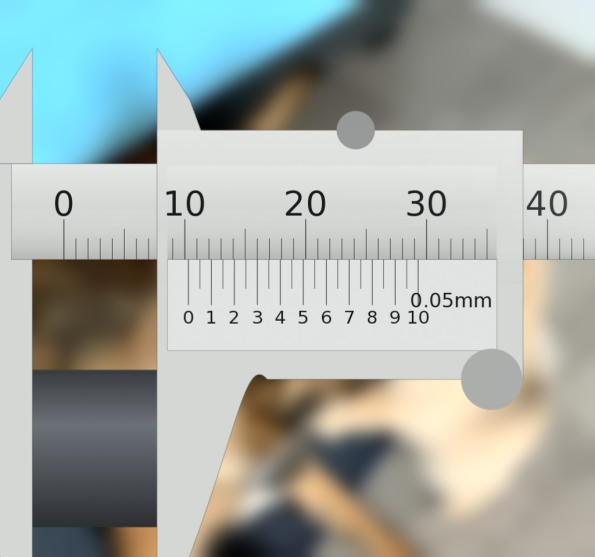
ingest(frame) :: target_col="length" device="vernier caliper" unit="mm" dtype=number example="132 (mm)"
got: 10.3 (mm)
